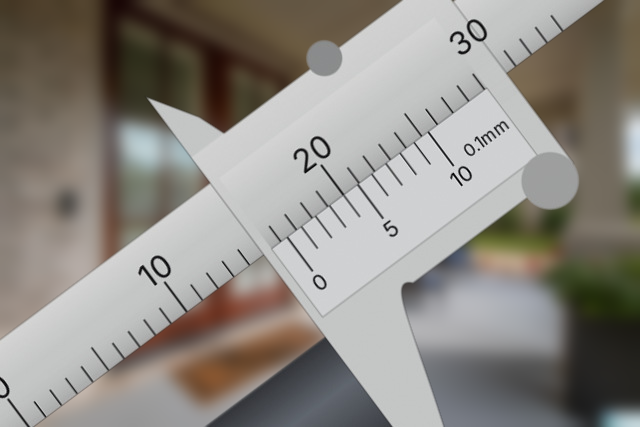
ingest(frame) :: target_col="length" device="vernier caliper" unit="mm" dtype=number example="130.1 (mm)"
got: 16.4 (mm)
